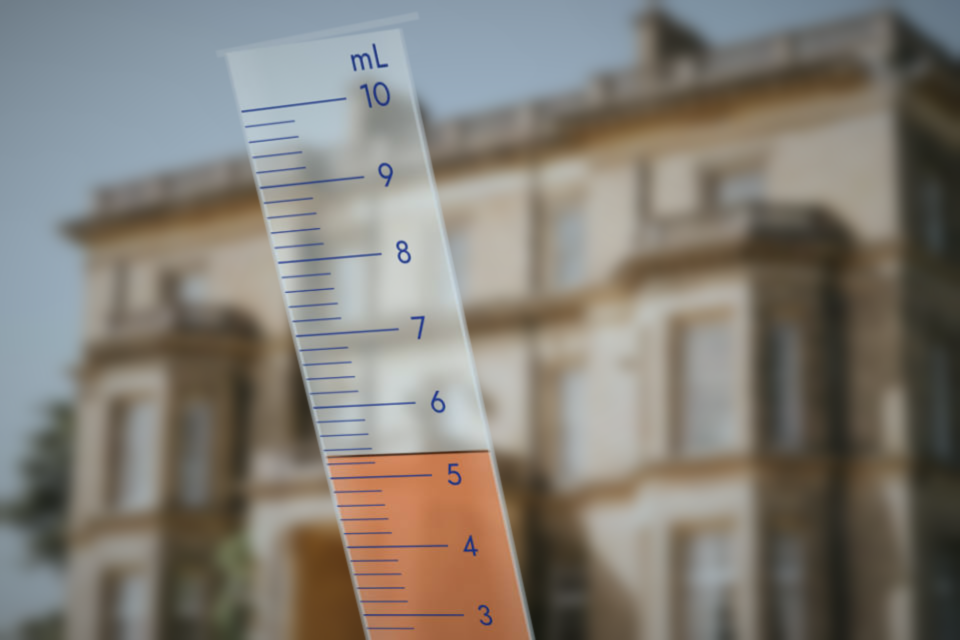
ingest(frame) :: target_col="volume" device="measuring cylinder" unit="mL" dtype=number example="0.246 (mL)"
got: 5.3 (mL)
